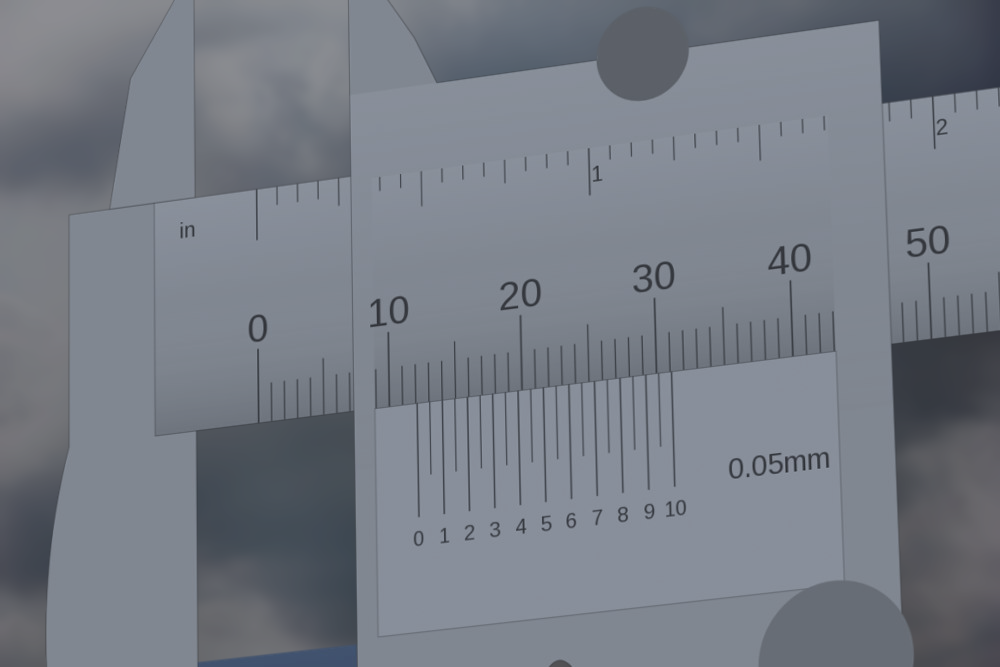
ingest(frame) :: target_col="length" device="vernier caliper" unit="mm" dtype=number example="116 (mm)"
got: 12.1 (mm)
